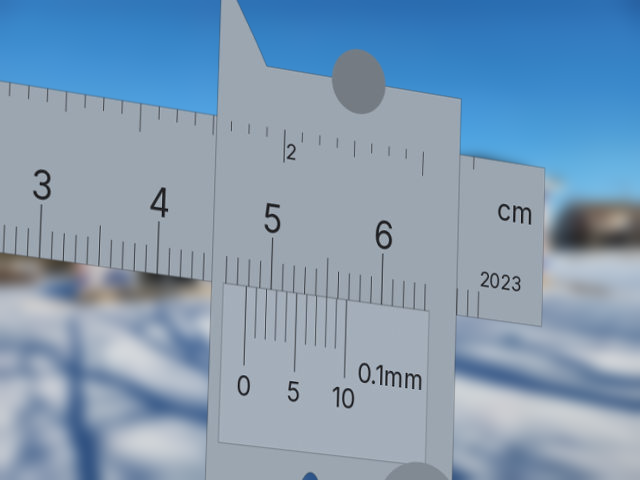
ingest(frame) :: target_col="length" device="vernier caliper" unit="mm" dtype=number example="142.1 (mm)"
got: 47.8 (mm)
